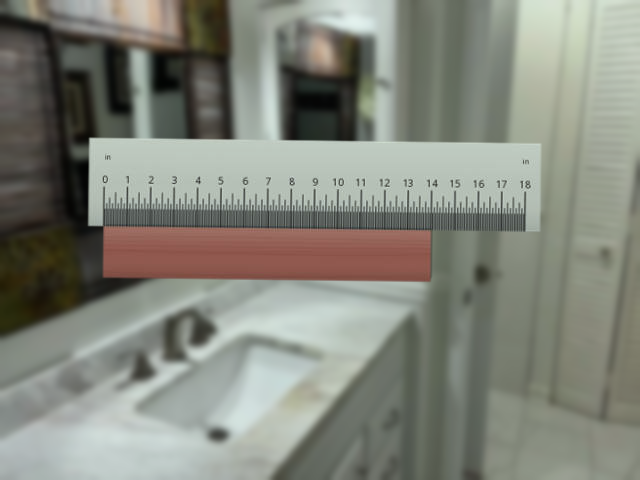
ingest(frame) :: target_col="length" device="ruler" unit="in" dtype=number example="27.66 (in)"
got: 14 (in)
